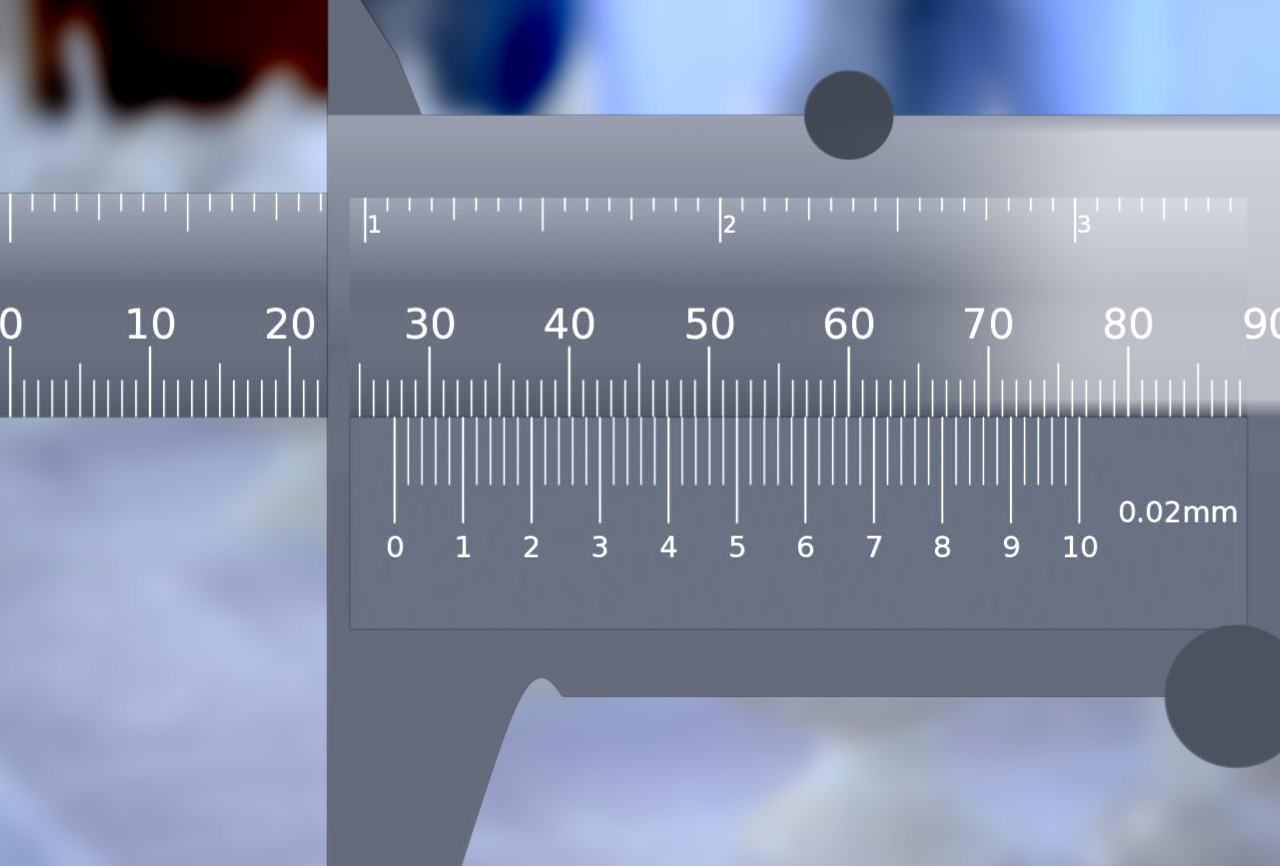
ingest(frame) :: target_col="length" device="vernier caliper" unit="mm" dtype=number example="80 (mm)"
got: 27.5 (mm)
